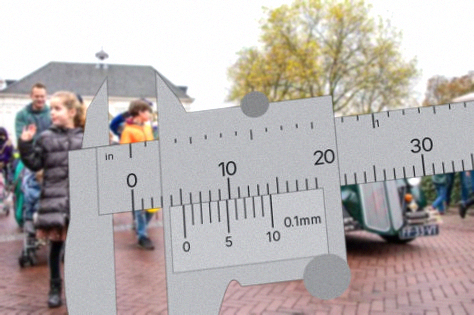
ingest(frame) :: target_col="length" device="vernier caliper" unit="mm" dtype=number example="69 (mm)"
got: 5.2 (mm)
